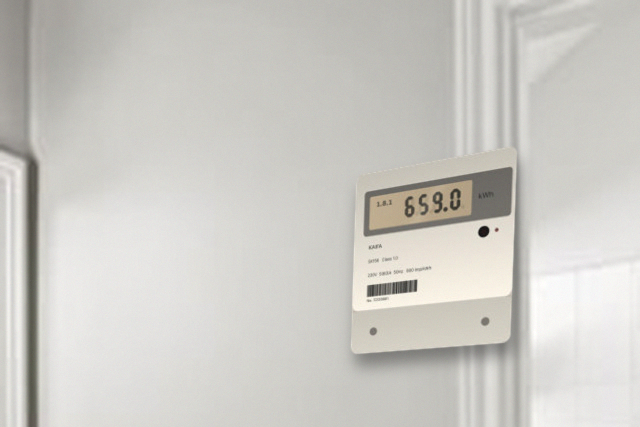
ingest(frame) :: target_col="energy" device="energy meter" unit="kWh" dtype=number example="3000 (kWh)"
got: 659.0 (kWh)
